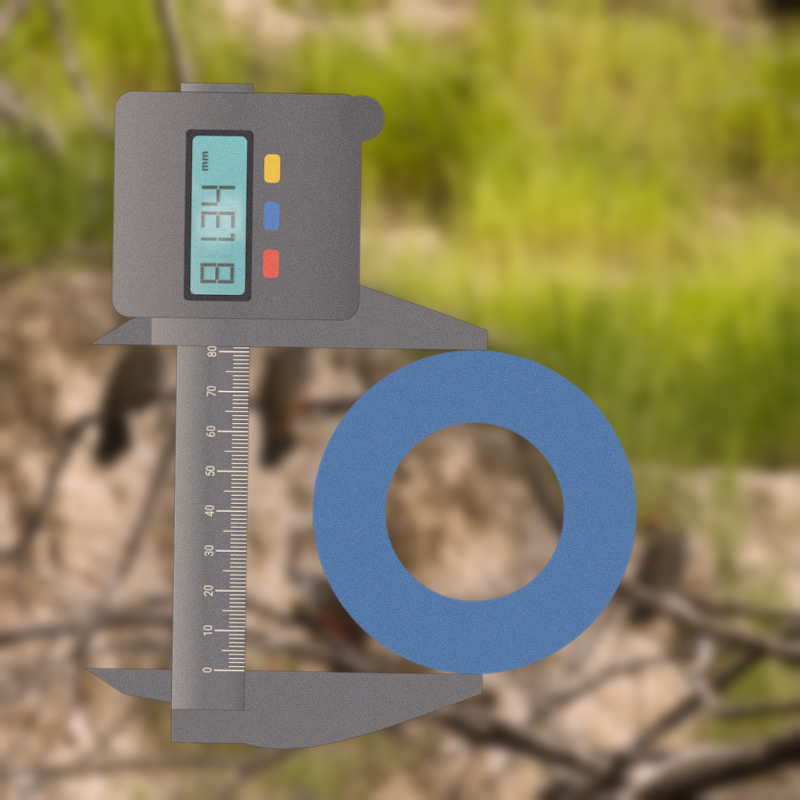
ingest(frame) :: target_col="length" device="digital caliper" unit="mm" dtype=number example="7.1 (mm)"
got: 81.34 (mm)
